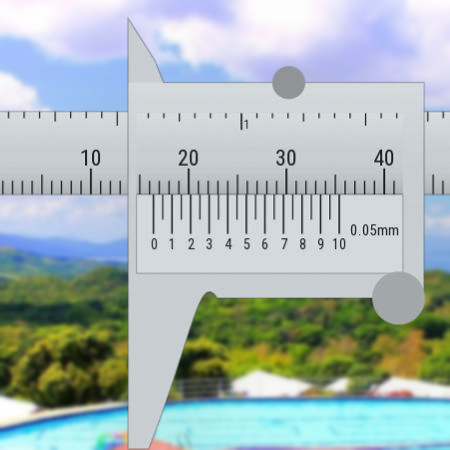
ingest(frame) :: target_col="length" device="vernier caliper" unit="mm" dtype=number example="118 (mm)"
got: 16.4 (mm)
